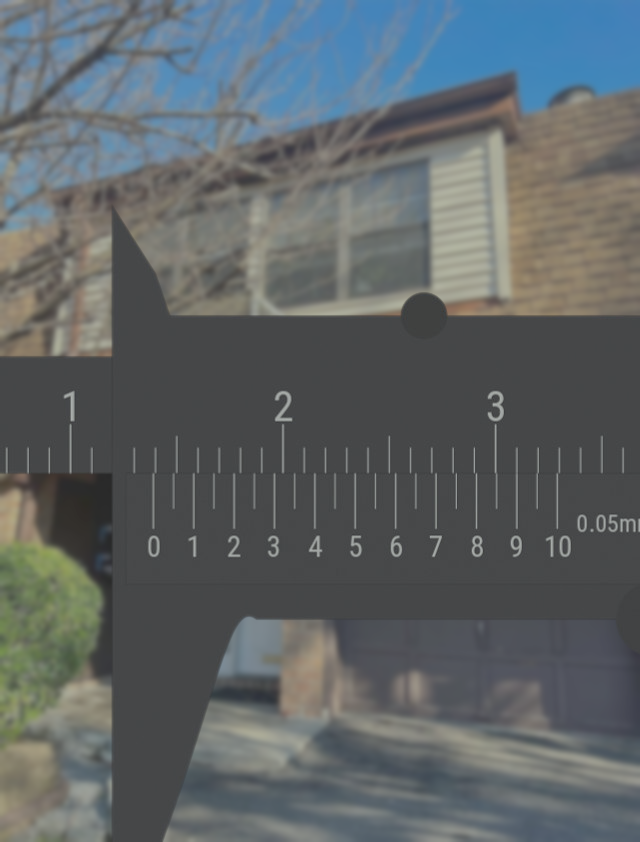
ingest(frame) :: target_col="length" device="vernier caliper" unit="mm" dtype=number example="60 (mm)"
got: 13.9 (mm)
